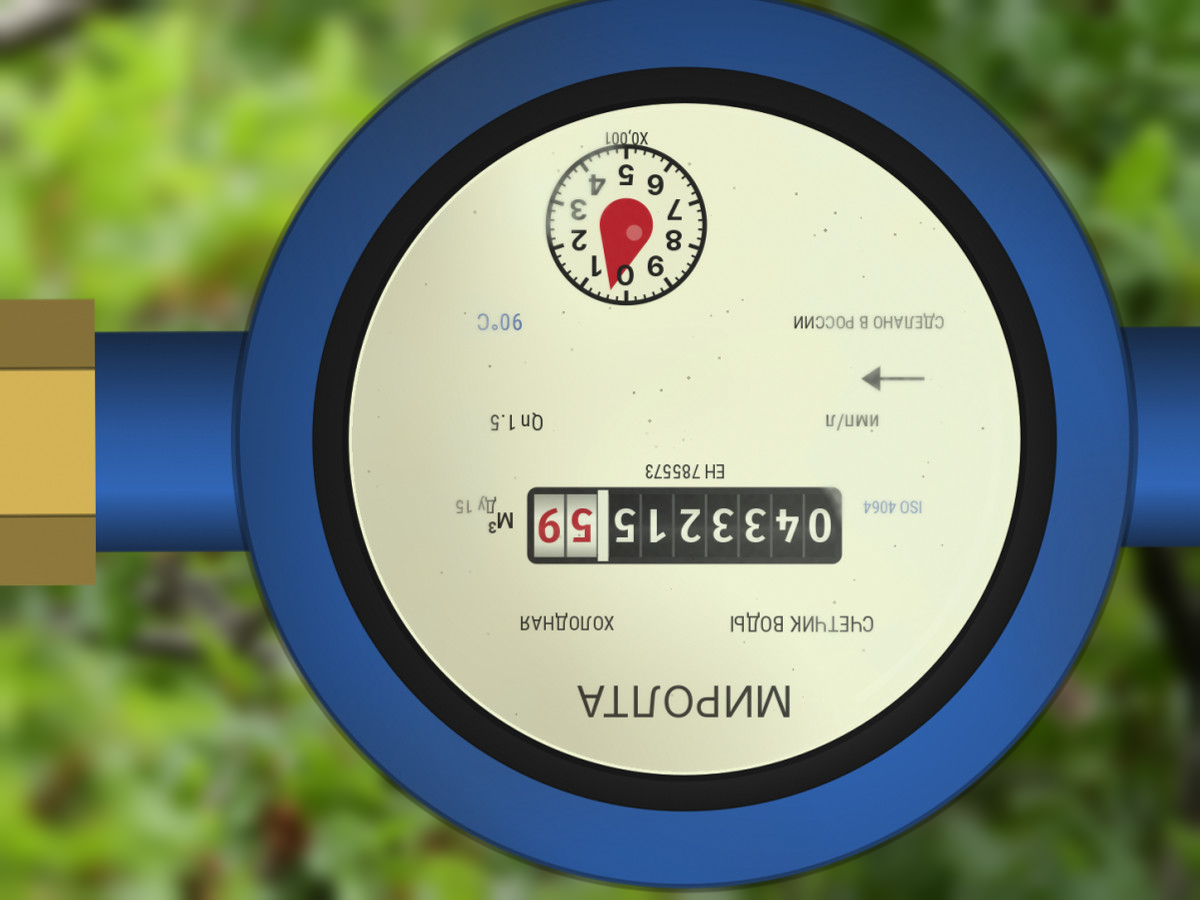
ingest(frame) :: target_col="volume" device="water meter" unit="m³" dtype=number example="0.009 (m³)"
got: 433215.590 (m³)
